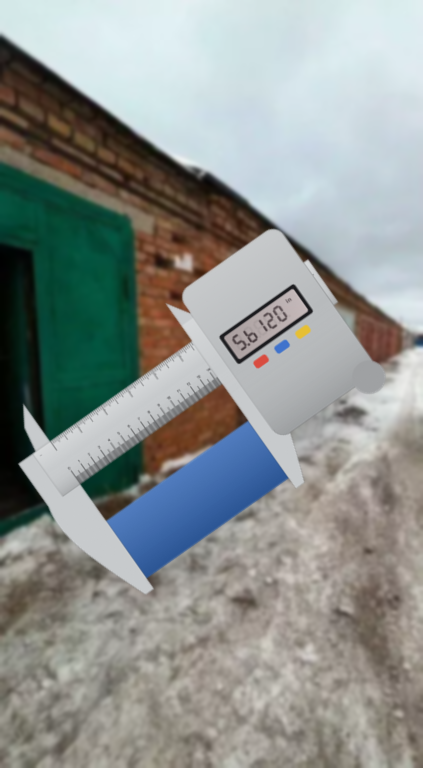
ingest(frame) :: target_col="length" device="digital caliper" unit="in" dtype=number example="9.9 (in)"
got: 5.6120 (in)
